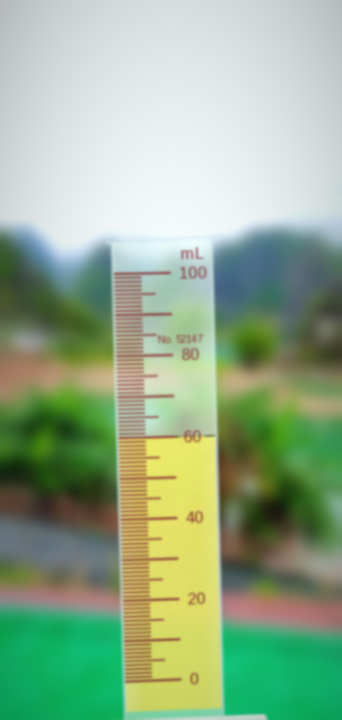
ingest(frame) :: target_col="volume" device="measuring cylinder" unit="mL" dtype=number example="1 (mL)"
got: 60 (mL)
